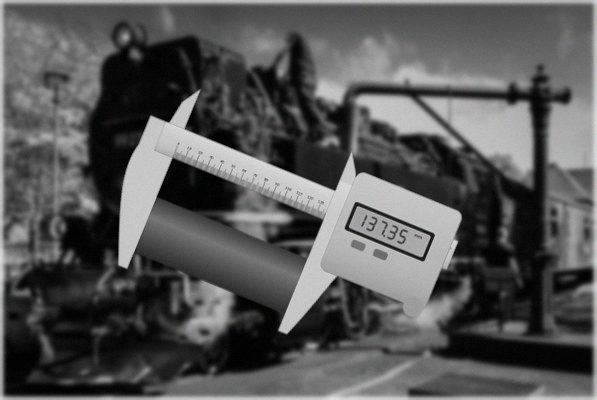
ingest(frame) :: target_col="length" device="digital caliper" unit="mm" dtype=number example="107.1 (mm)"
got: 137.35 (mm)
